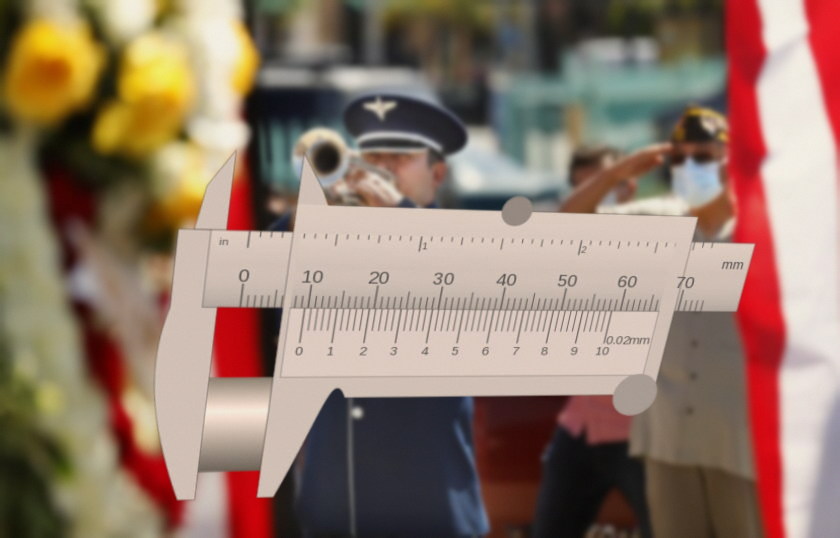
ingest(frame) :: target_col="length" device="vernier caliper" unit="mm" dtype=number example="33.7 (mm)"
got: 9.5 (mm)
